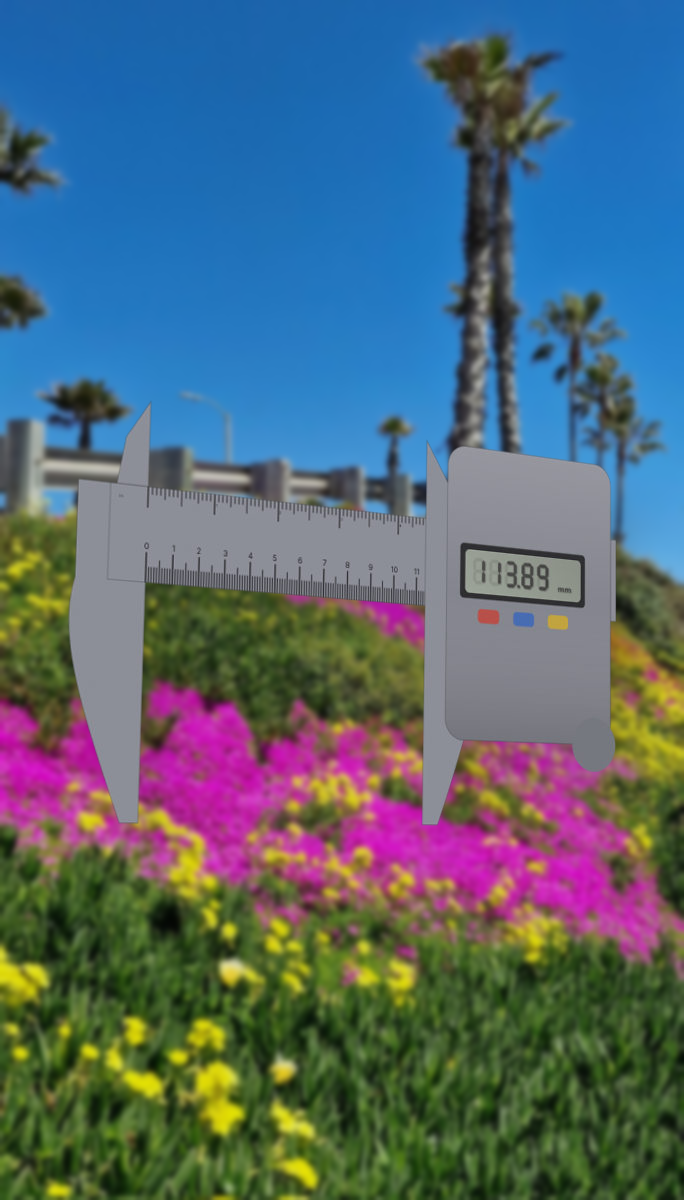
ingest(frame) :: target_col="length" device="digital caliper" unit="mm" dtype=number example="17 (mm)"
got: 113.89 (mm)
